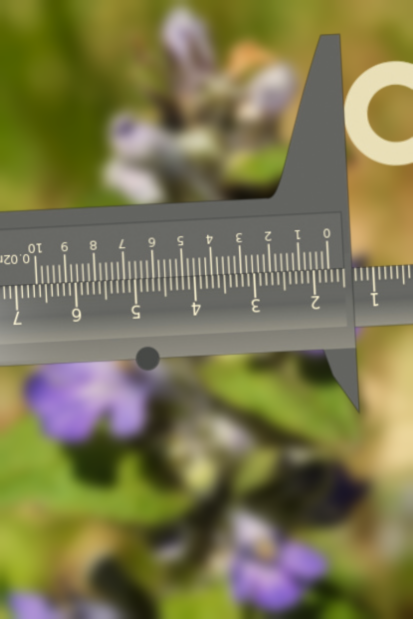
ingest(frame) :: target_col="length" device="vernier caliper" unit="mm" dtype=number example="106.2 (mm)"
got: 17.5 (mm)
